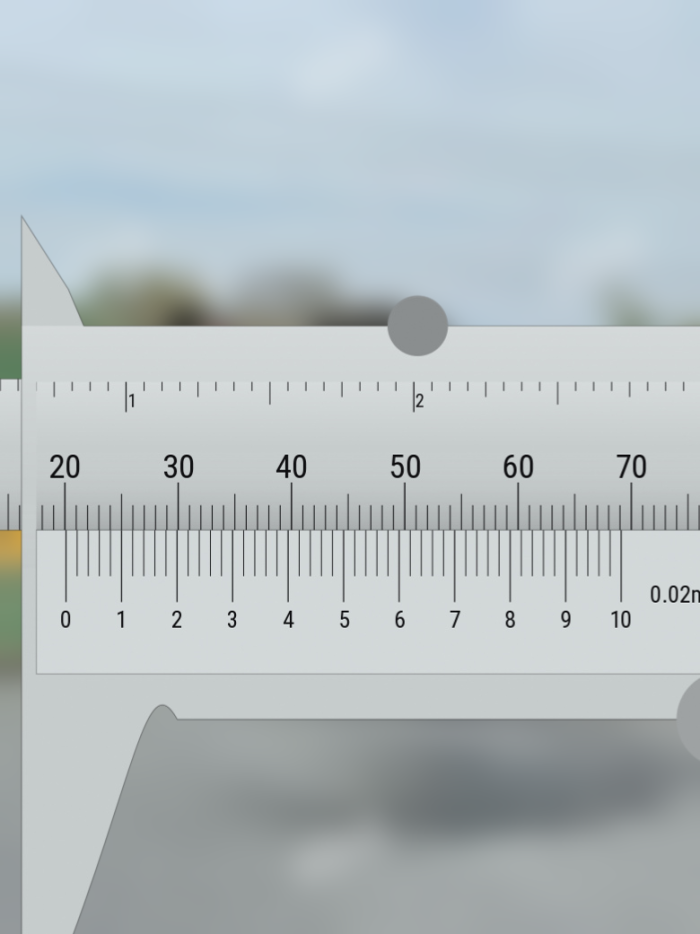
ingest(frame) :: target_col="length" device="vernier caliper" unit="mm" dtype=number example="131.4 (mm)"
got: 20.1 (mm)
